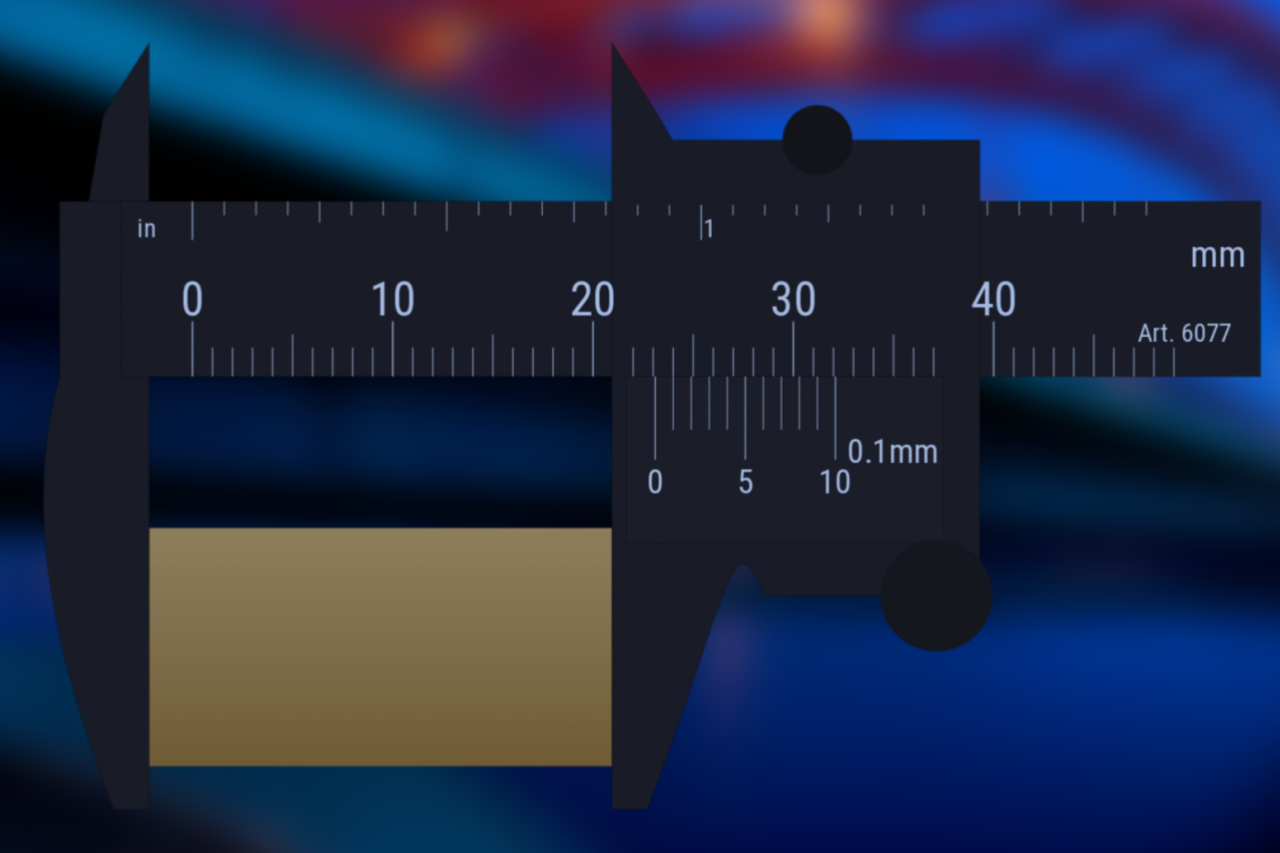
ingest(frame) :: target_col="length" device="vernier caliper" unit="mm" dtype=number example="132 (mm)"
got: 23.1 (mm)
